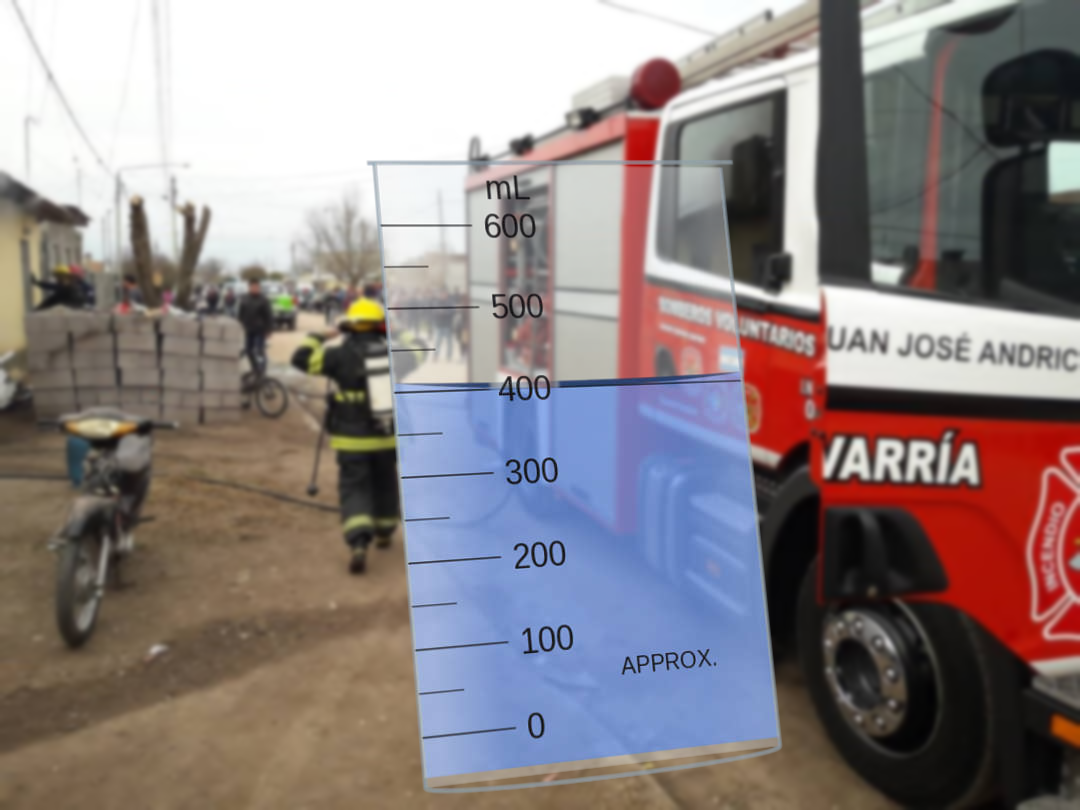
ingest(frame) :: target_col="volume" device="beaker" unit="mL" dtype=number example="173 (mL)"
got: 400 (mL)
